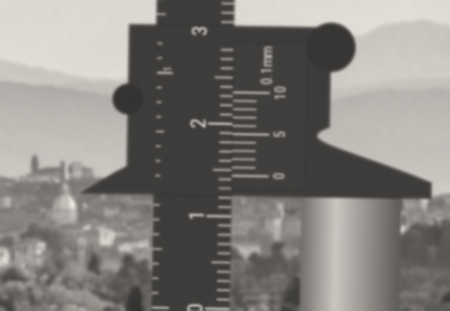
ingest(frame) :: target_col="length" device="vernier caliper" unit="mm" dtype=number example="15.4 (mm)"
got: 14.4 (mm)
